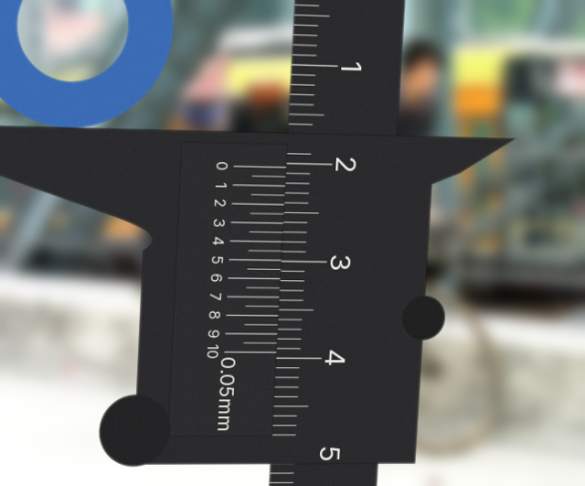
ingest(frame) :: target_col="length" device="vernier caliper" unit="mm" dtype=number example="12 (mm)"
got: 20.4 (mm)
